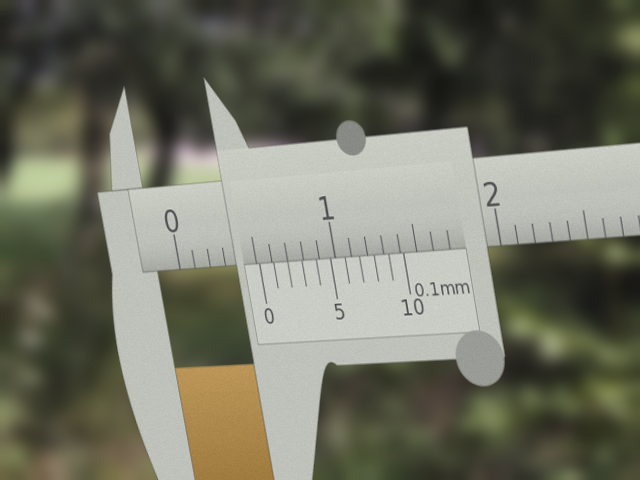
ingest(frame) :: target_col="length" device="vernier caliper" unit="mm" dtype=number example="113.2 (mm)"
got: 5.2 (mm)
